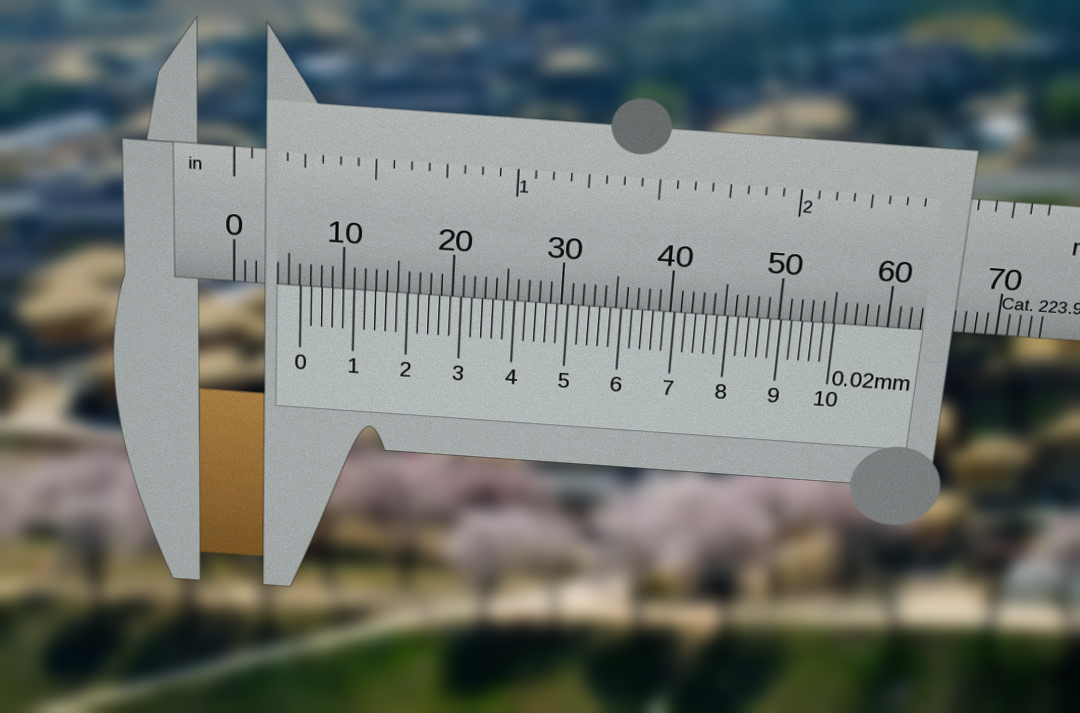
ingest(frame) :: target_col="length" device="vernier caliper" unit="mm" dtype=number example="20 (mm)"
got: 6.1 (mm)
